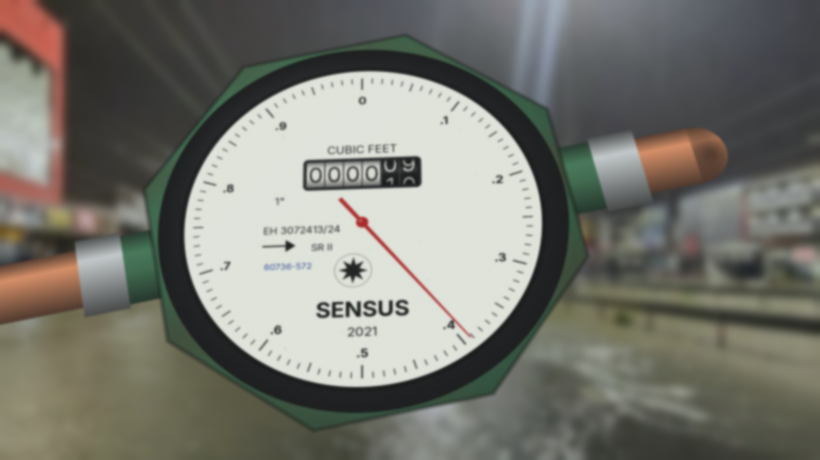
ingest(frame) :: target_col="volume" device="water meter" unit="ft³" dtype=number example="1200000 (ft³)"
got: 9.39 (ft³)
